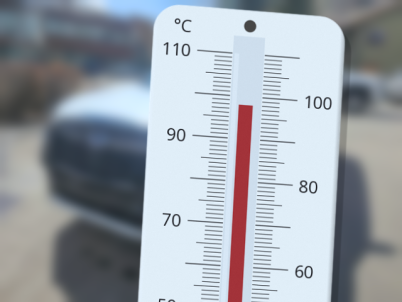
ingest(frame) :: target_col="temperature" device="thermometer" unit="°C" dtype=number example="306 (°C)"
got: 98 (°C)
